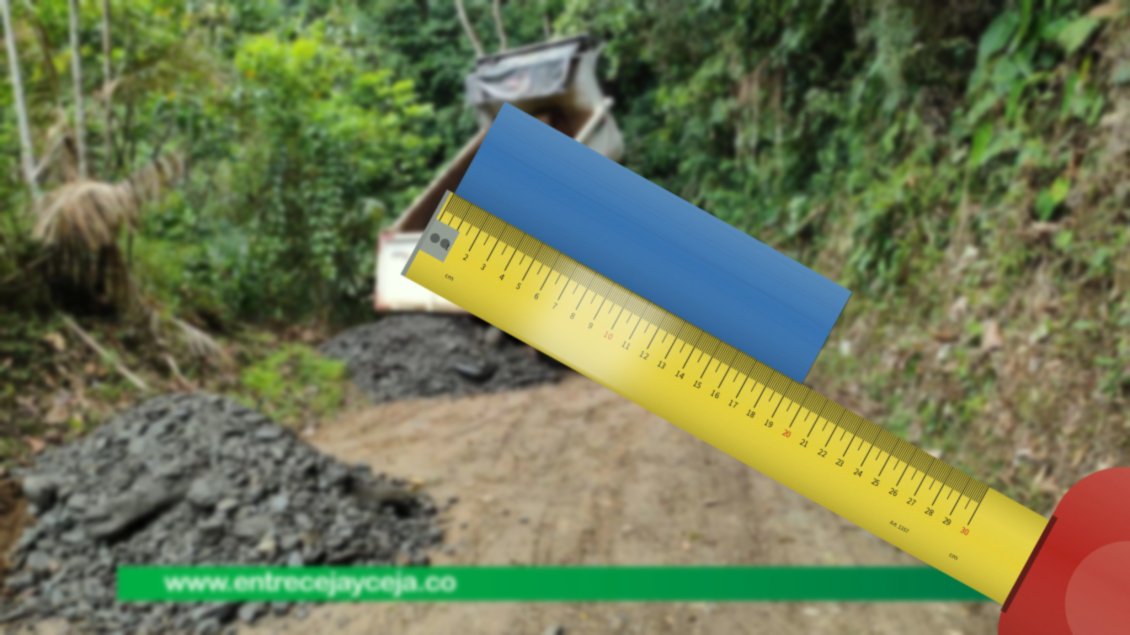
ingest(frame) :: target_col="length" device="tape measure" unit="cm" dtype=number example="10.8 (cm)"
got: 19.5 (cm)
